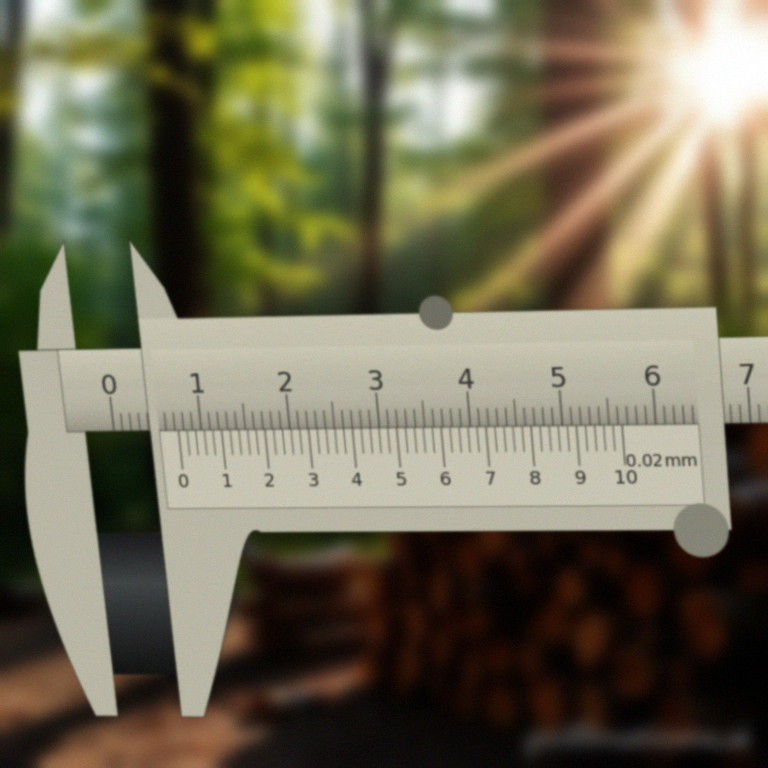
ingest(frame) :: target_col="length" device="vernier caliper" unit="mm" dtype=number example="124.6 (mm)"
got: 7.4 (mm)
